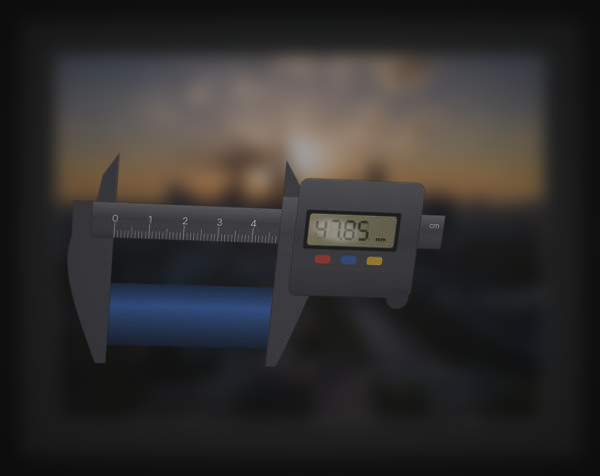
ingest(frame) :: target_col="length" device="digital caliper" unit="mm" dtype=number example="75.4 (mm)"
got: 47.85 (mm)
